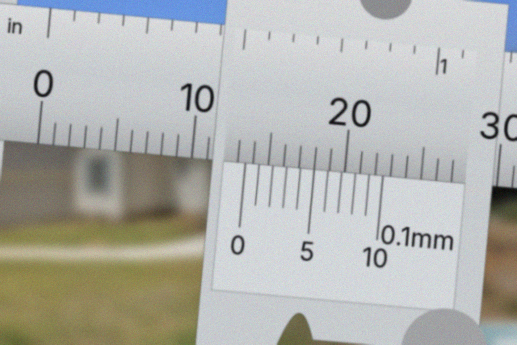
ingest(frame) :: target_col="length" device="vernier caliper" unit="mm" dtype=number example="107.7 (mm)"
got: 13.5 (mm)
